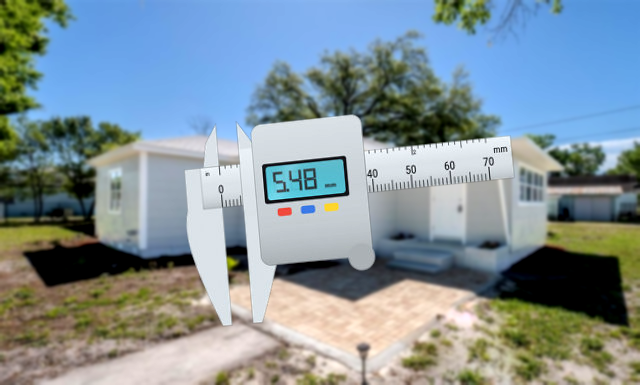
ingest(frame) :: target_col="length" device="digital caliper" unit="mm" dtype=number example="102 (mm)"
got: 5.48 (mm)
